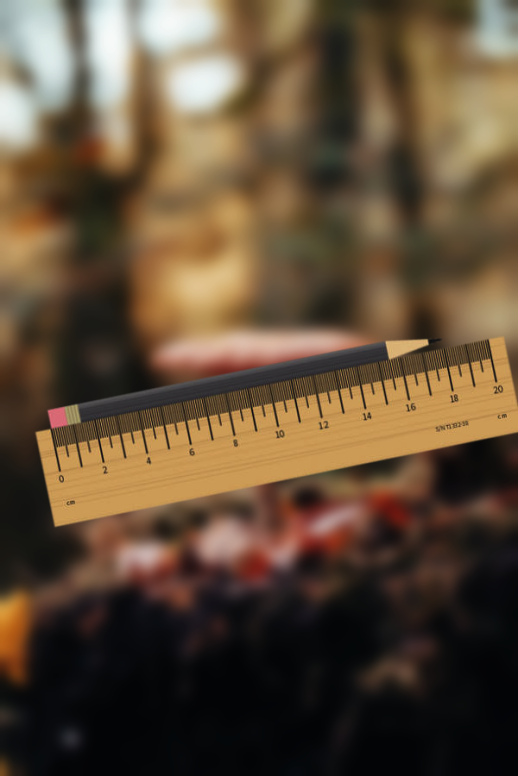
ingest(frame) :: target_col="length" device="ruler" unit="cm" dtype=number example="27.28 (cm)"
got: 18 (cm)
